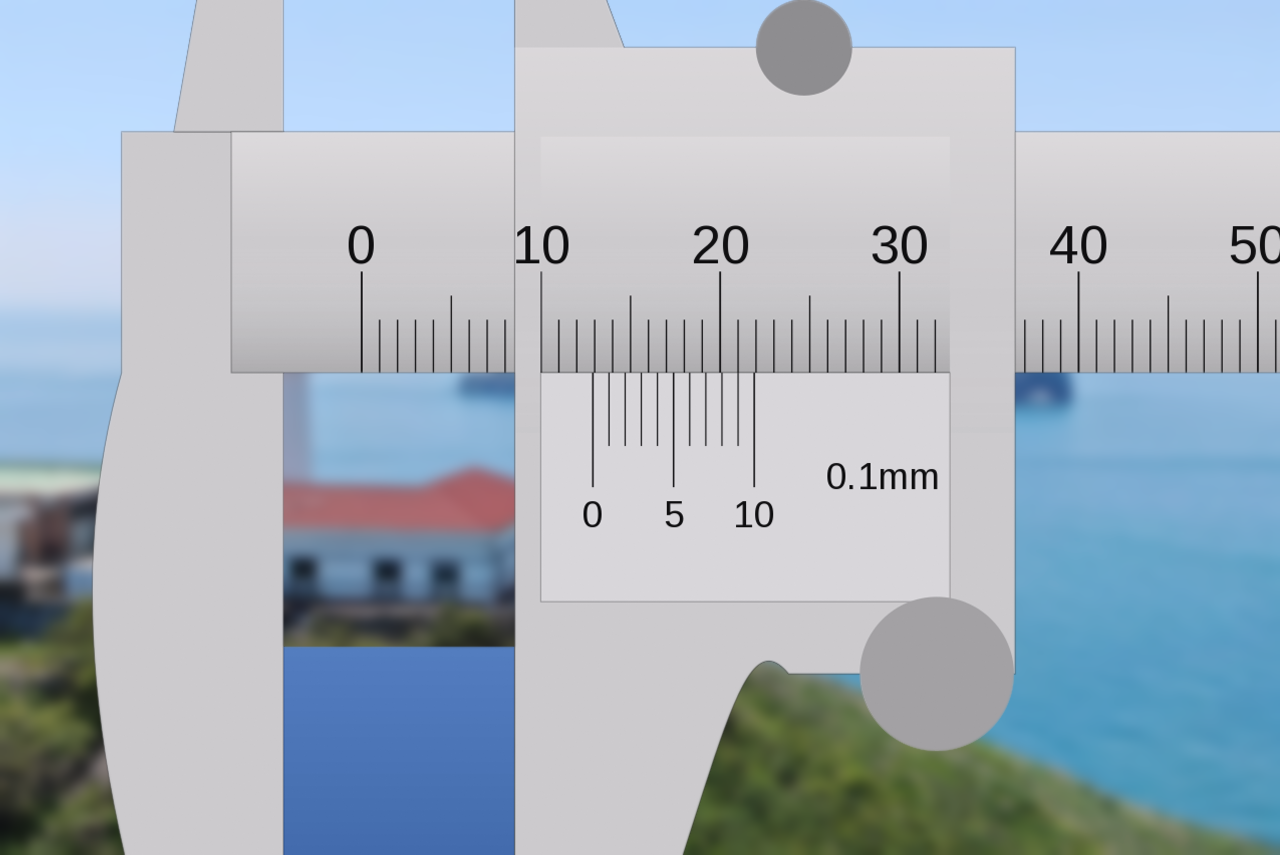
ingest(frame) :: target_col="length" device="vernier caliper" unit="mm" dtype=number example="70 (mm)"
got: 12.9 (mm)
